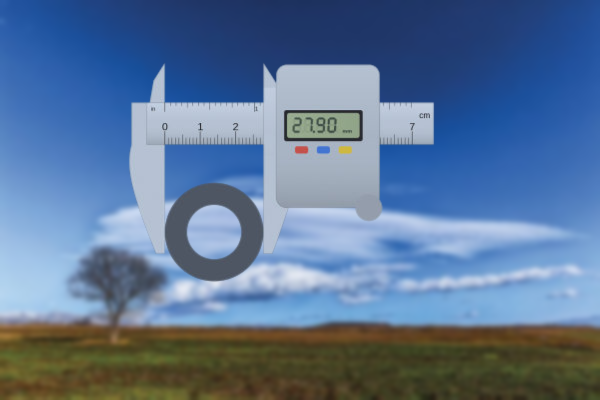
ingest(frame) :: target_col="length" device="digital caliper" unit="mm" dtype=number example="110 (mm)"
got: 27.90 (mm)
